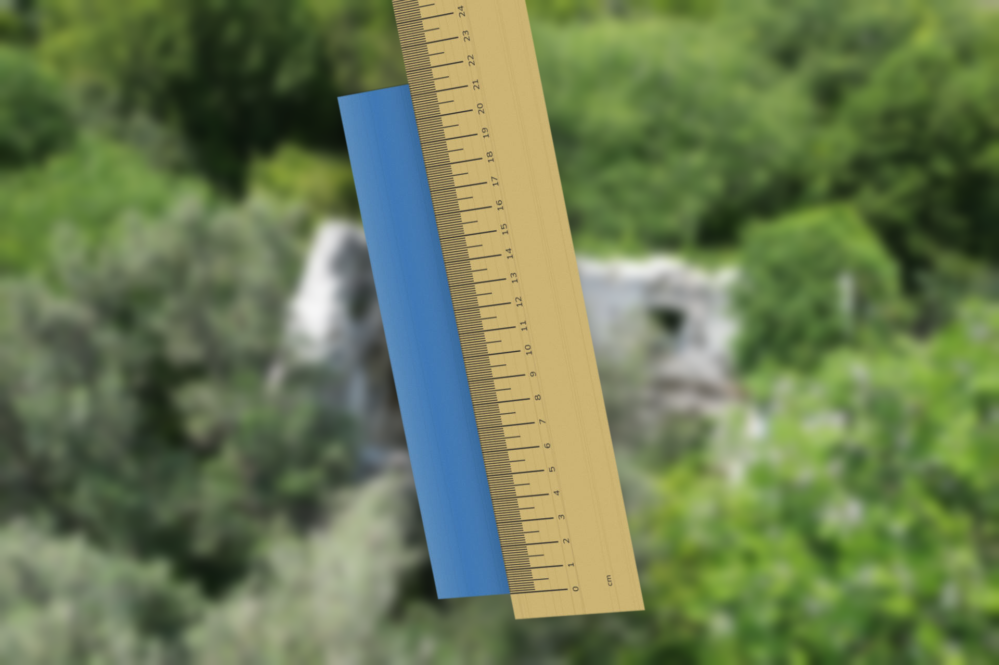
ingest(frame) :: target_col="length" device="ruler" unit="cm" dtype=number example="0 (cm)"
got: 21.5 (cm)
